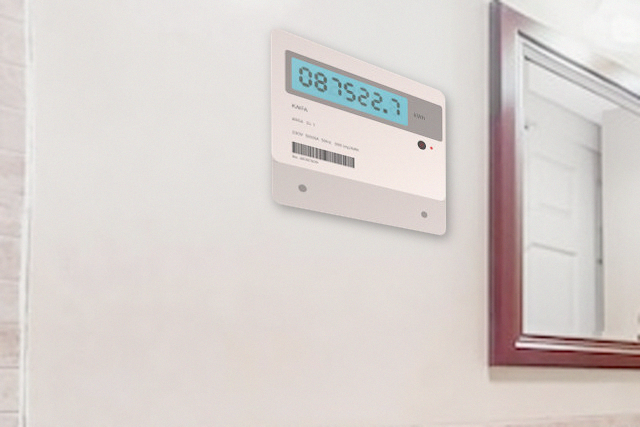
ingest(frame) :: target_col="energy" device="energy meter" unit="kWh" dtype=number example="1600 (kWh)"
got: 87522.7 (kWh)
